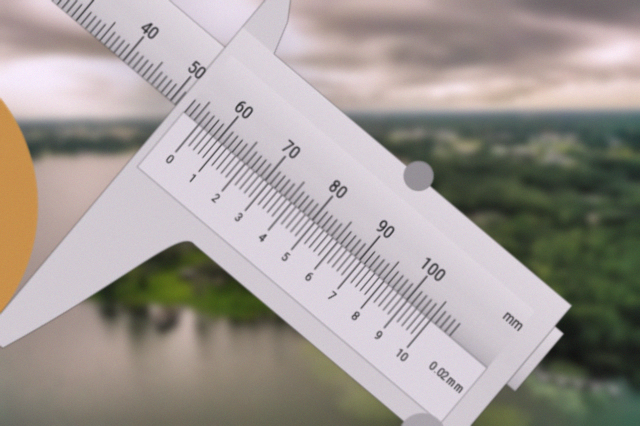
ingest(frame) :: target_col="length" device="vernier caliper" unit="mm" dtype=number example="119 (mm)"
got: 56.0 (mm)
